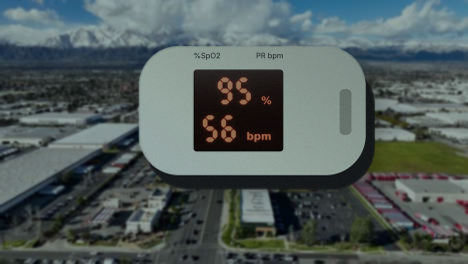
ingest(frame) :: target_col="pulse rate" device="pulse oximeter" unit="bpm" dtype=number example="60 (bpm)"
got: 56 (bpm)
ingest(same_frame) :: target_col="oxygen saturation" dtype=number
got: 95 (%)
